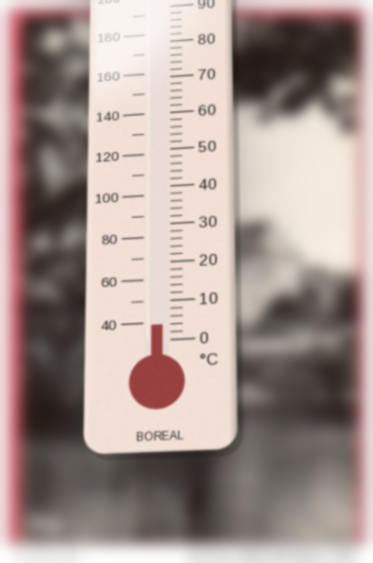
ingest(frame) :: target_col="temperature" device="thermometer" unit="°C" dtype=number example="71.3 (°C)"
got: 4 (°C)
